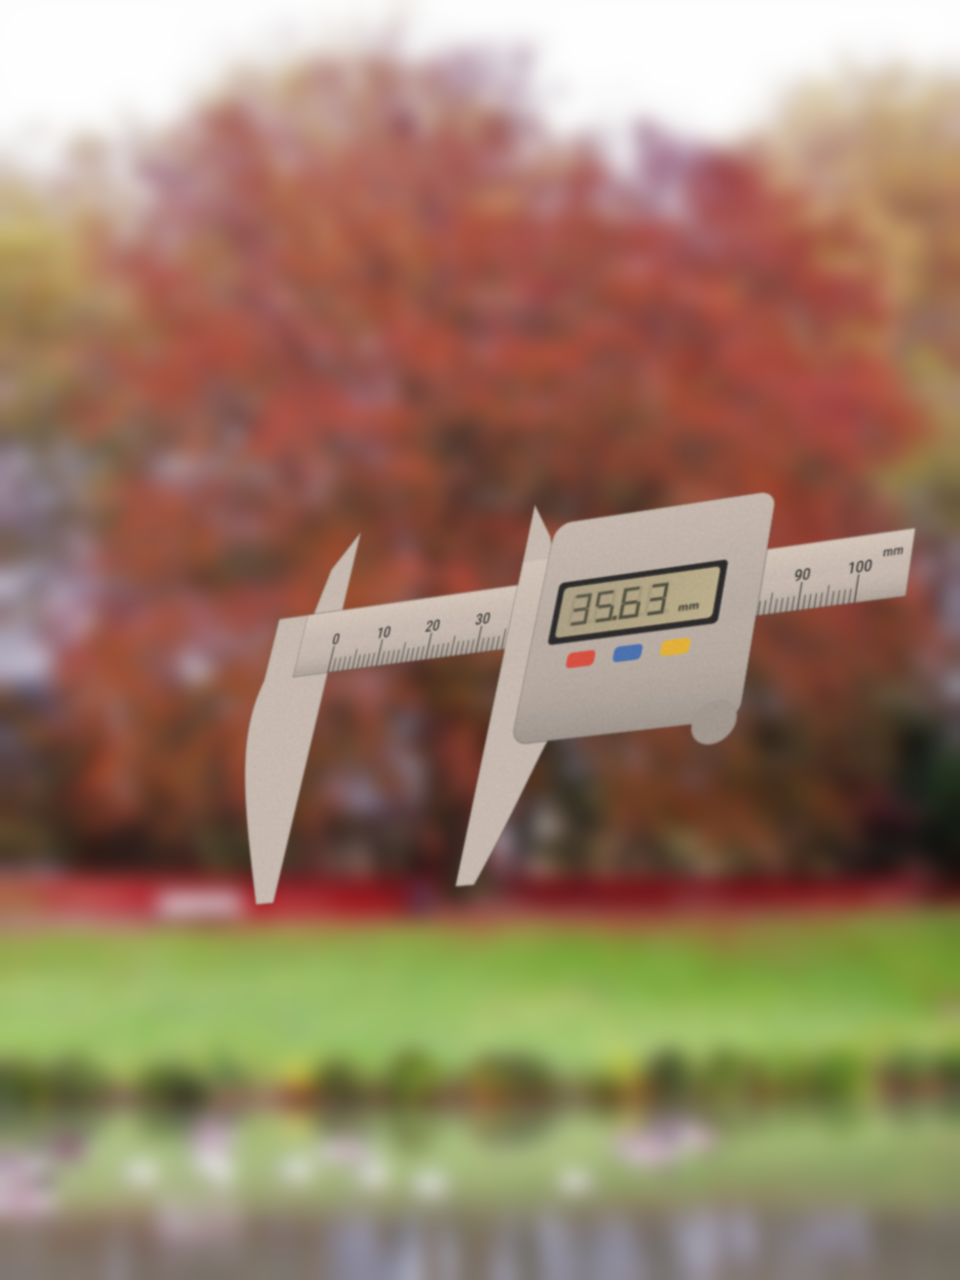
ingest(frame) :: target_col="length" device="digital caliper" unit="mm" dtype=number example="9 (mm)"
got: 35.63 (mm)
